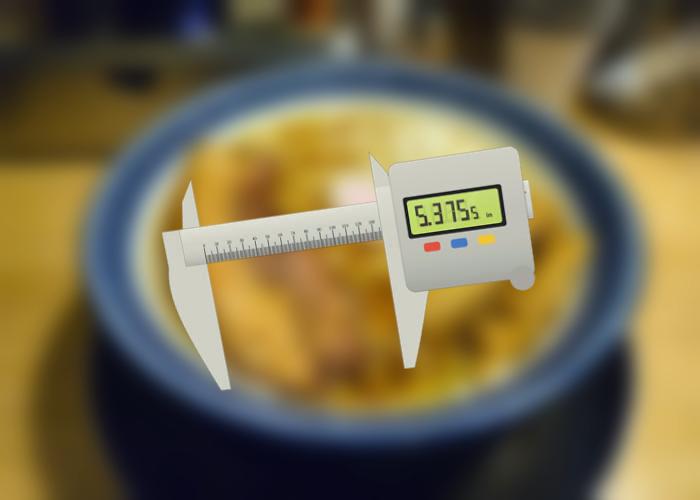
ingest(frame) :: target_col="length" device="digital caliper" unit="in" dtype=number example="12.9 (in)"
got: 5.3755 (in)
